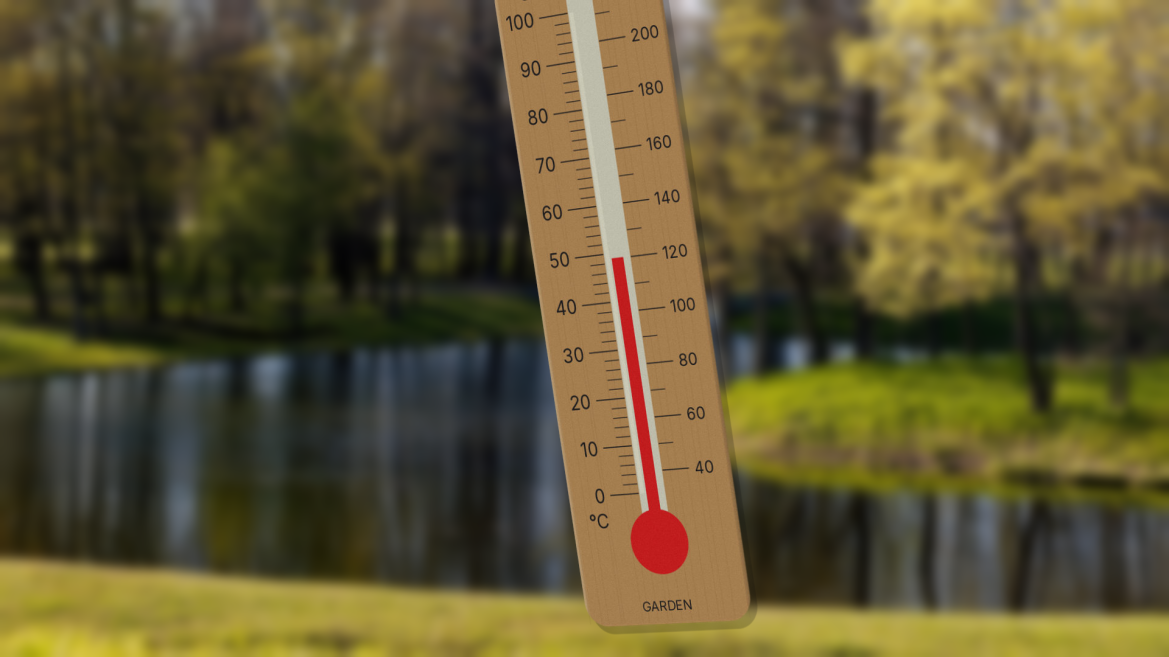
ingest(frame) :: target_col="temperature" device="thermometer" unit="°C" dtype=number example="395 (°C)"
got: 49 (°C)
